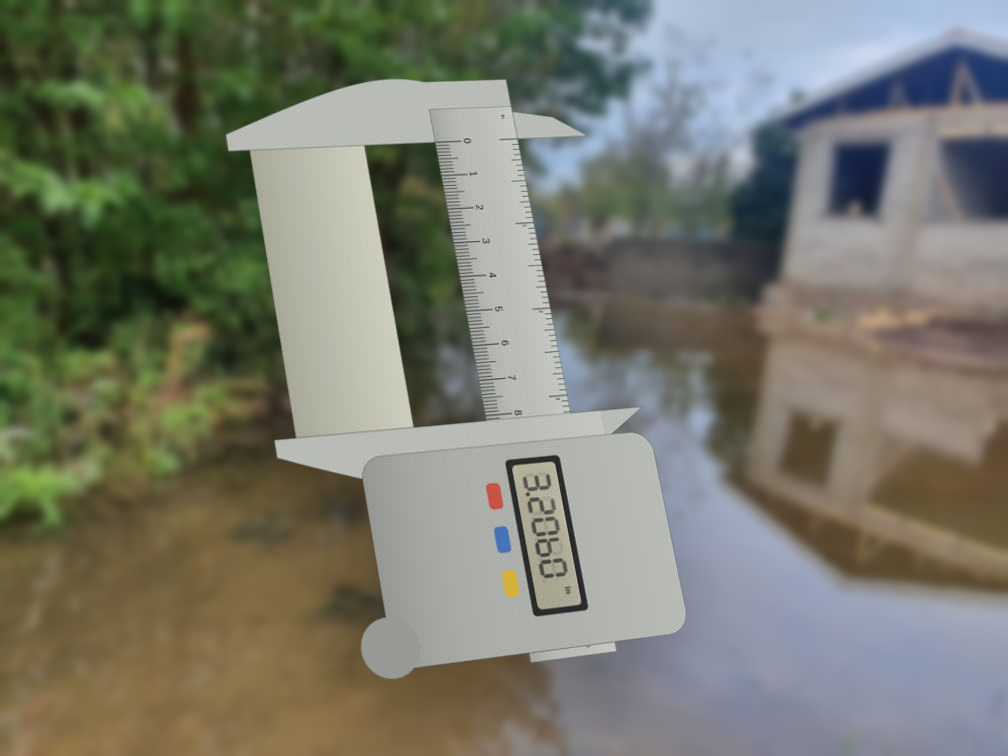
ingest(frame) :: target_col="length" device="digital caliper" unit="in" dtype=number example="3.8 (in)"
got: 3.2060 (in)
